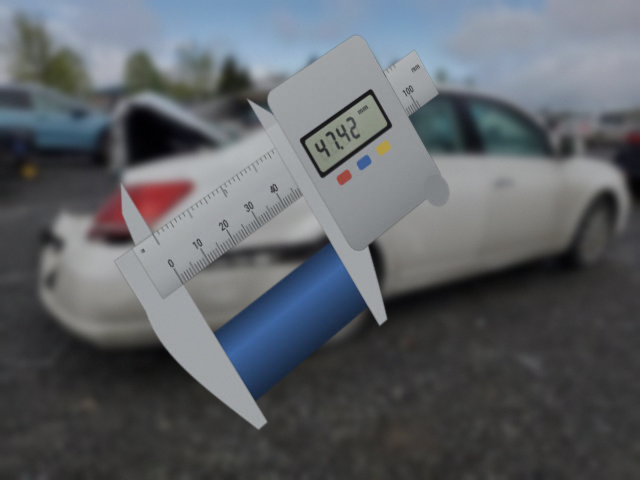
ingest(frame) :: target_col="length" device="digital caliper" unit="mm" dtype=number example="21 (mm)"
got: 47.42 (mm)
